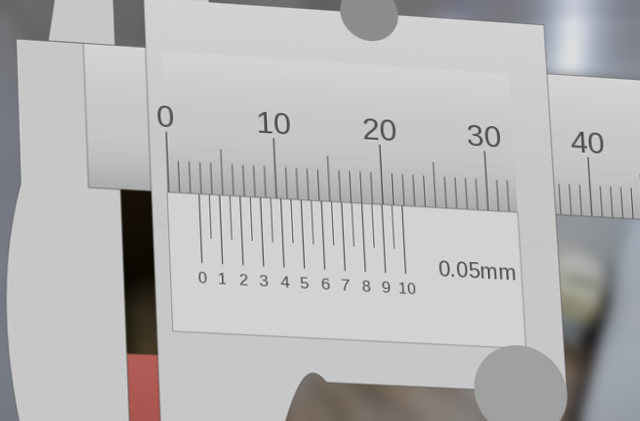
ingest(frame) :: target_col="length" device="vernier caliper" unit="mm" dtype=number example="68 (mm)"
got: 2.8 (mm)
